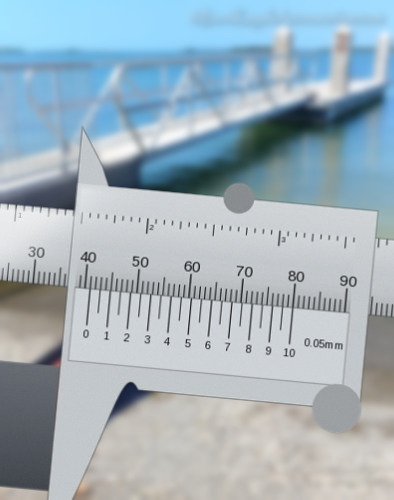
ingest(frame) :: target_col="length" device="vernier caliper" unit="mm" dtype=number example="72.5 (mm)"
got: 41.0 (mm)
